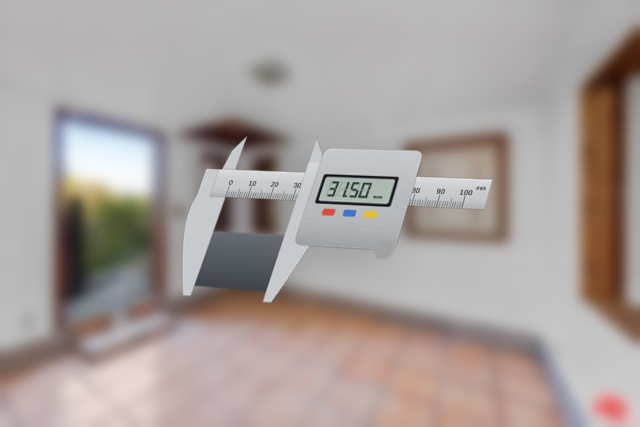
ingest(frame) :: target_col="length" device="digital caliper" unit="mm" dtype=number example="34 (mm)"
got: 31.50 (mm)
